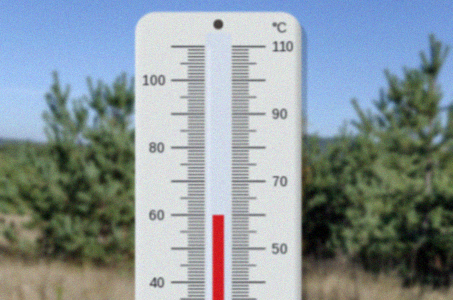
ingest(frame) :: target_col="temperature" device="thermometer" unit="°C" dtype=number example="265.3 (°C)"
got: 60 (°C)
